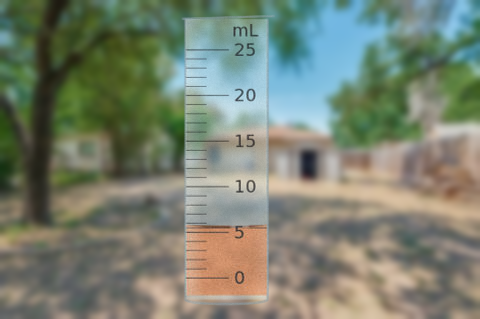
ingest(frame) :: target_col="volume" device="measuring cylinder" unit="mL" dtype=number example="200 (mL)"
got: 5.5 (mL)
